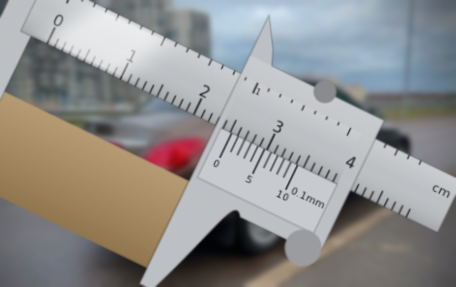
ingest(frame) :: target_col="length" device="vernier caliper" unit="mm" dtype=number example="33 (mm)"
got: 25.2 (mm)
